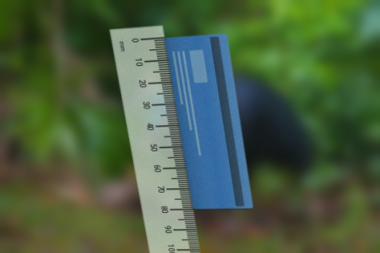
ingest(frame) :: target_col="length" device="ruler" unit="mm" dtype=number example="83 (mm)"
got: 80 (mm)
